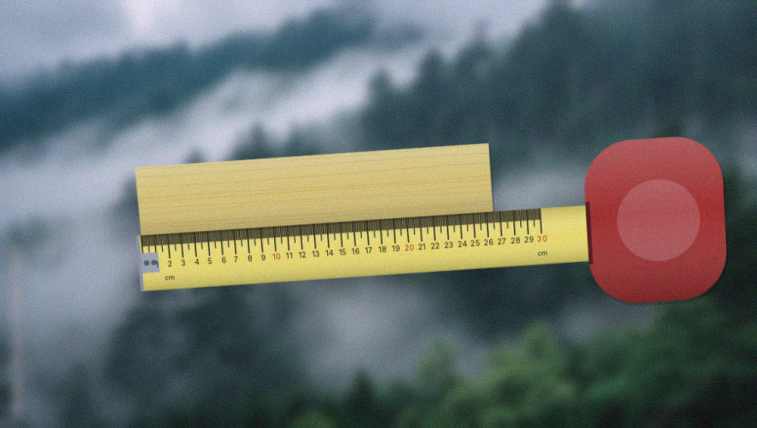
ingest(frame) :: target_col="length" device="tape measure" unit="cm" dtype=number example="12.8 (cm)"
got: 26.5 (cm)
